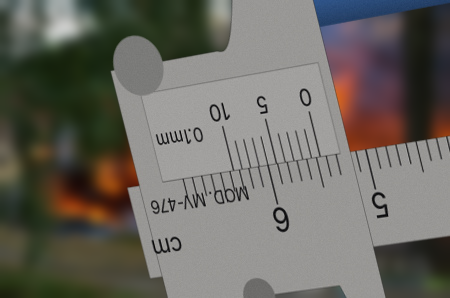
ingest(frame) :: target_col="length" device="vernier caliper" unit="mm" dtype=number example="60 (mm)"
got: 54.6 (mm)
